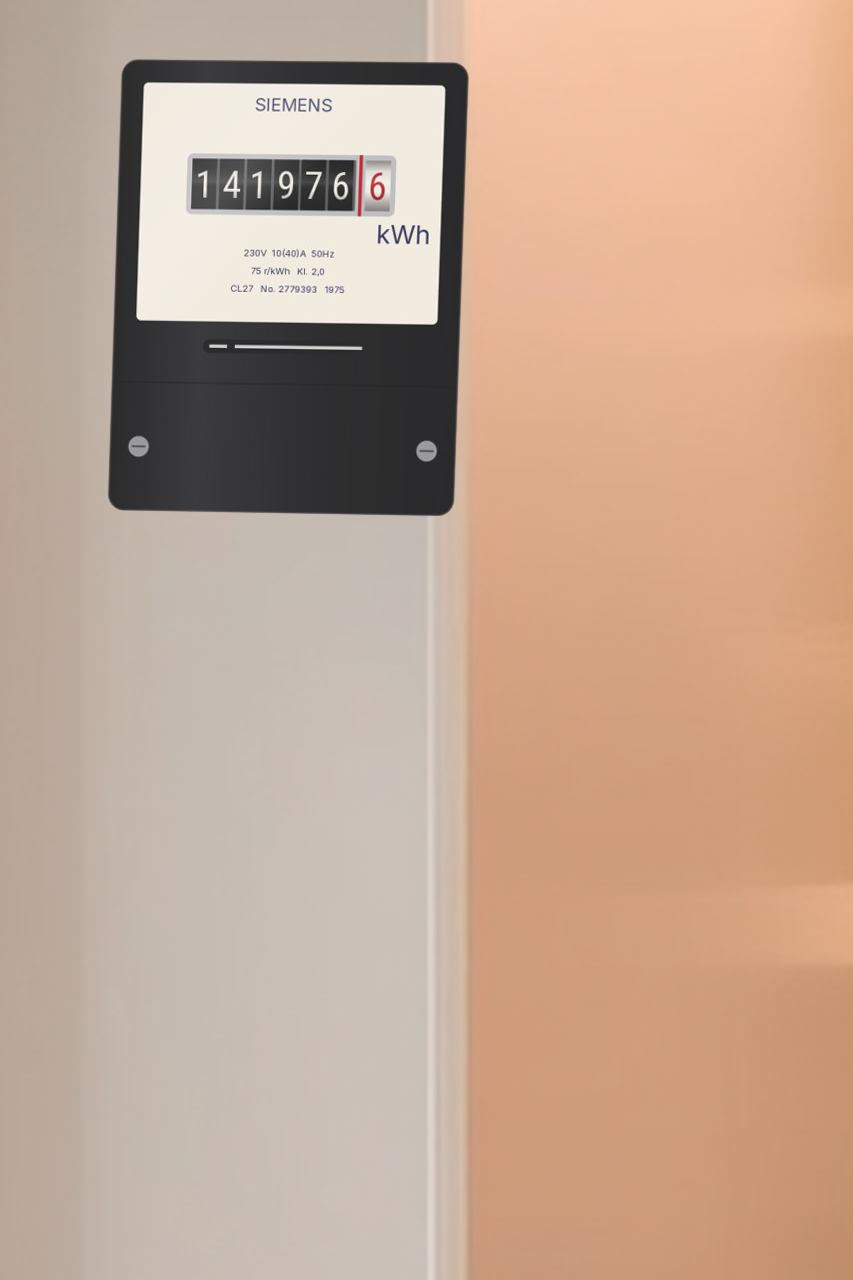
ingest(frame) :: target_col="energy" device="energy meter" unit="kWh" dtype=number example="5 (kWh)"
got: 141976.6 (kWh)
